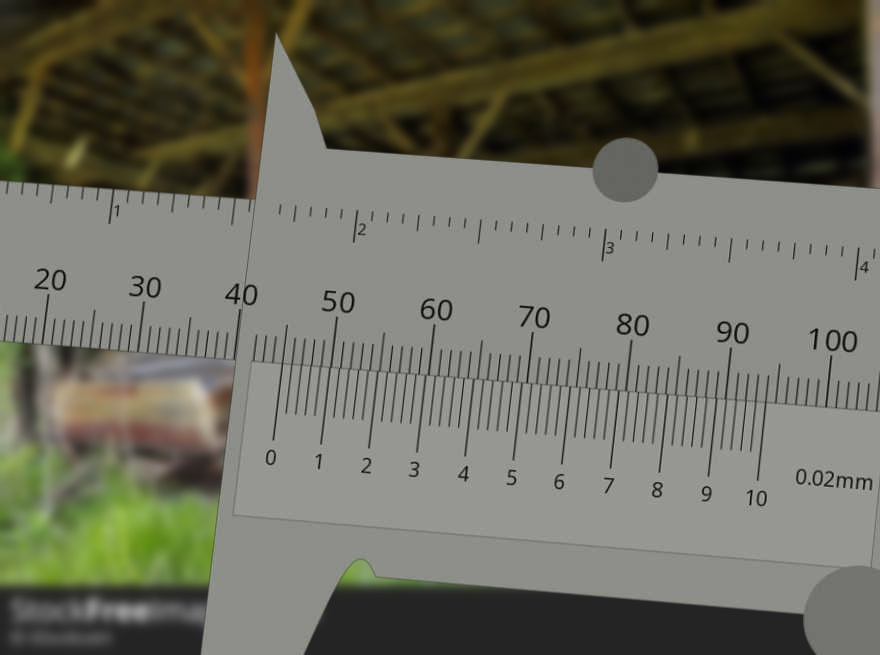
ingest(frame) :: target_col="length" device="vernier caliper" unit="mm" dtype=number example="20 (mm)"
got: 45.0 (mm)
